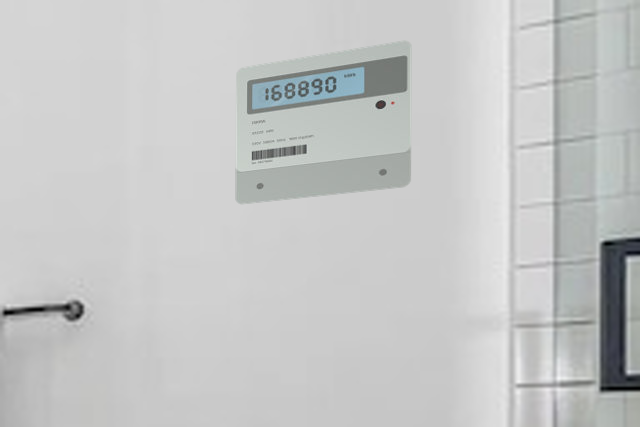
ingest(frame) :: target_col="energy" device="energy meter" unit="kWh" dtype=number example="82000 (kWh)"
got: 168890 (kWh)
